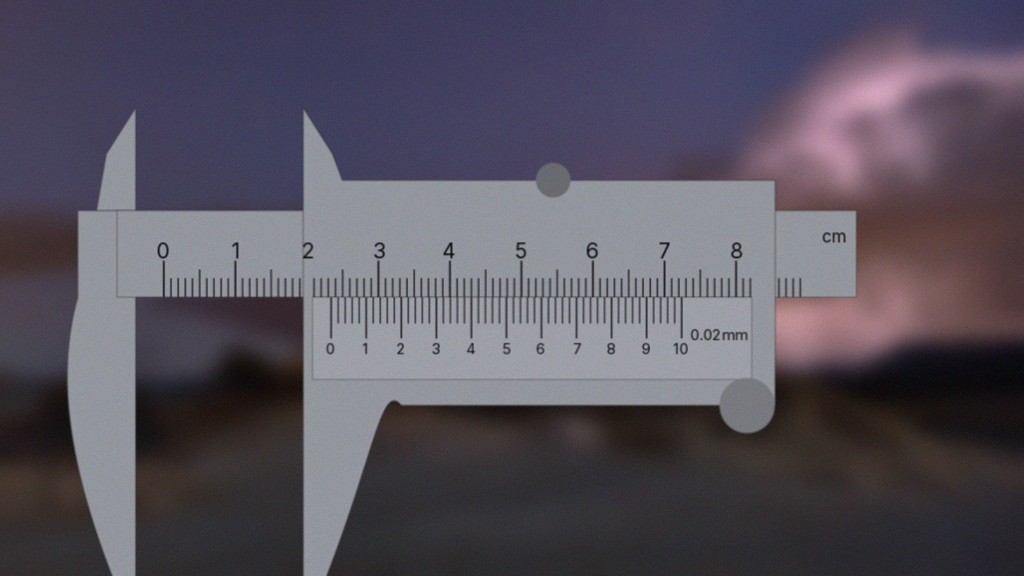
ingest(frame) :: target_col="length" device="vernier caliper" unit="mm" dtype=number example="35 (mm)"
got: 23.4 (mm)
